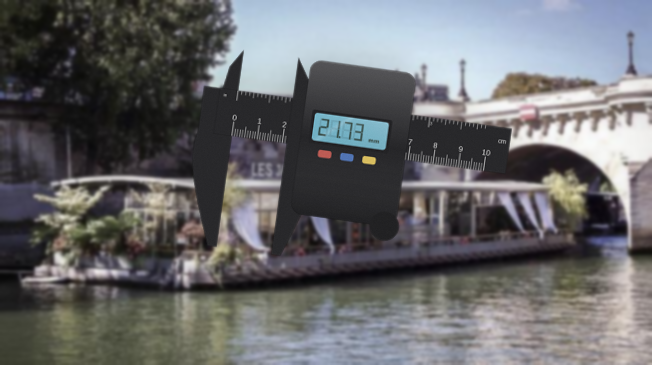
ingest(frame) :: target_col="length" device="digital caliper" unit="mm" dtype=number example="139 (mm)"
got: 21.73 (mm)
